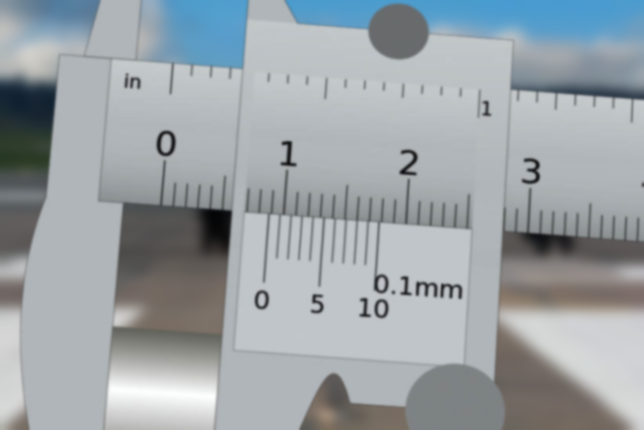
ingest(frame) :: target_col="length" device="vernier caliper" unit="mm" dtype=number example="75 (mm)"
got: 8.8 (mm)
